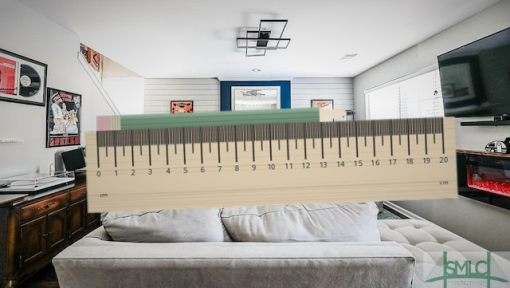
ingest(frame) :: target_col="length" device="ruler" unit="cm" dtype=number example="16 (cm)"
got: 15 (cm)
